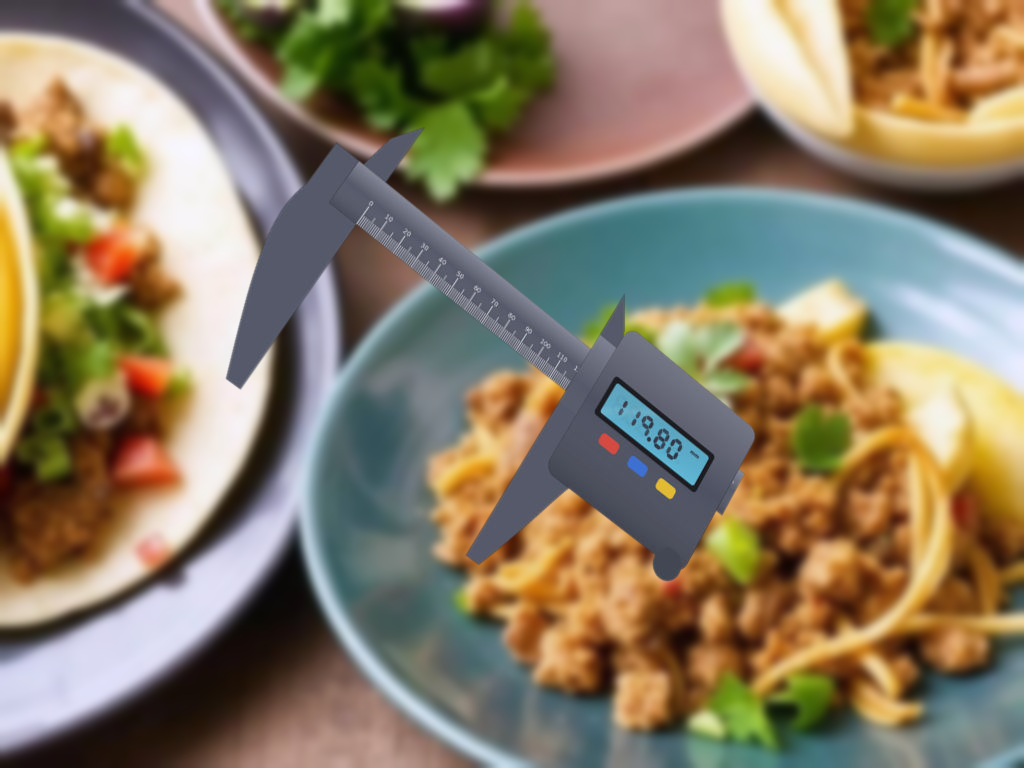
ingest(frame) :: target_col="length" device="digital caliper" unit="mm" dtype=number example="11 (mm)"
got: 119.80 (mm)
